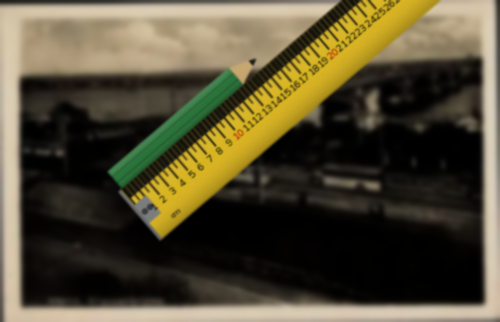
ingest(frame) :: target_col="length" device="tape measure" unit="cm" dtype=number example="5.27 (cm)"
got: 15 (cm)
